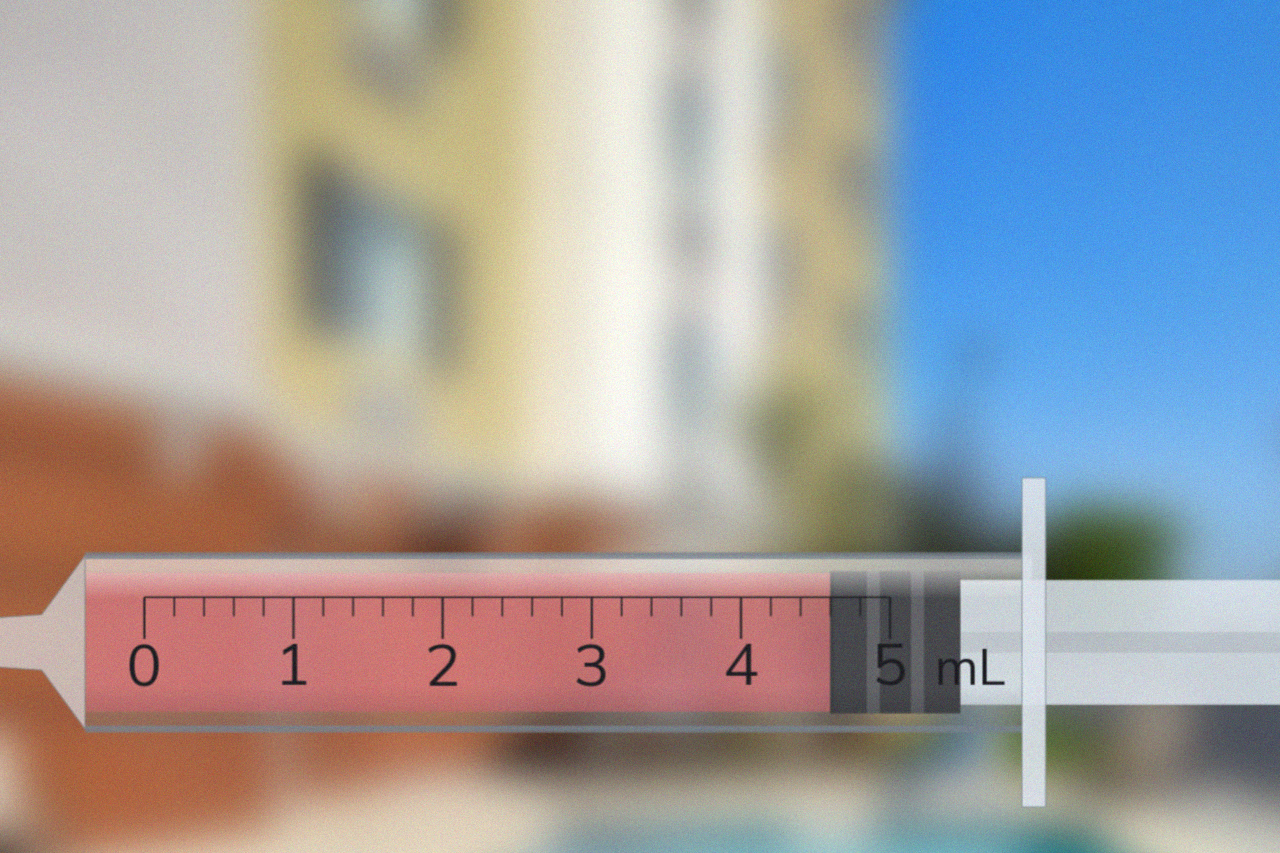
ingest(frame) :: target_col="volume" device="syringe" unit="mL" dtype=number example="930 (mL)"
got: 4.6 (mL)
